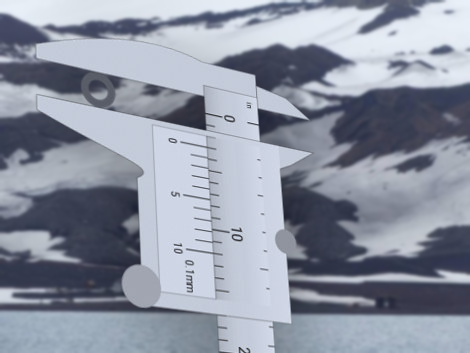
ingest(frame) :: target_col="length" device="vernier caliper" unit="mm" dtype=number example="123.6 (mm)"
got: 3.0 (mm)
